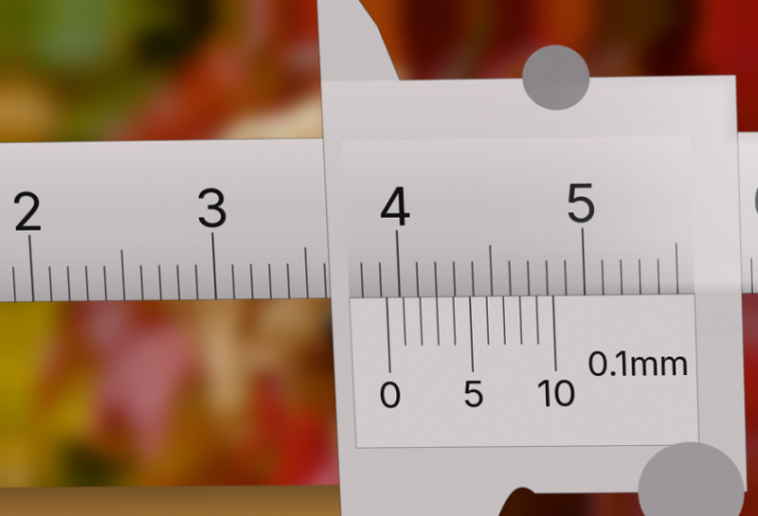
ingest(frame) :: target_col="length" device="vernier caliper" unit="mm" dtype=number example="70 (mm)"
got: 39.3 (mm)
